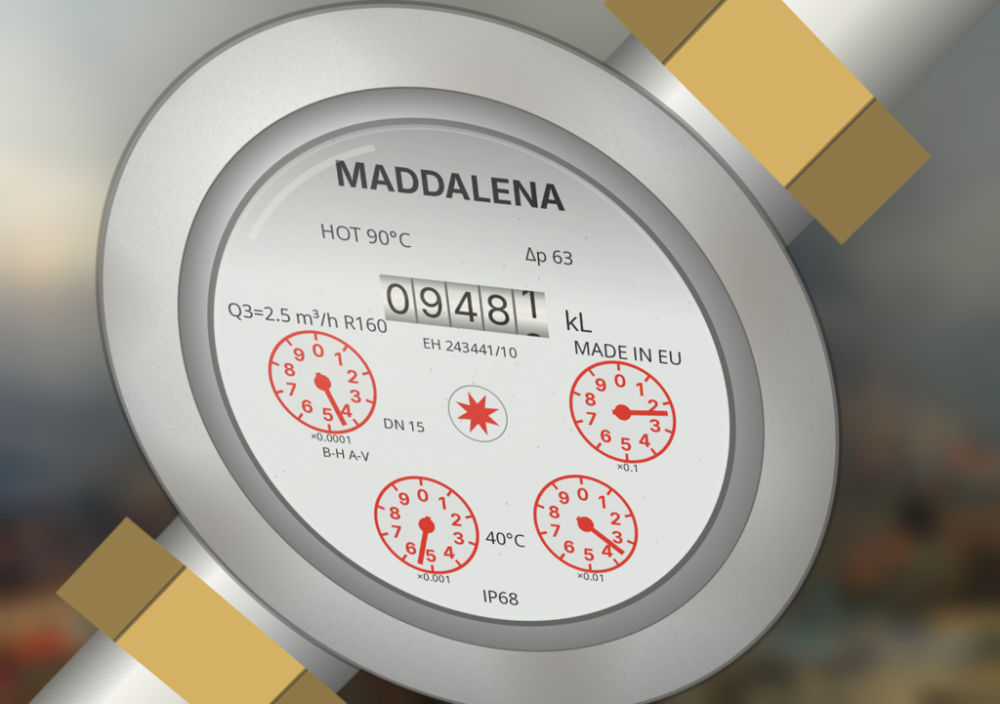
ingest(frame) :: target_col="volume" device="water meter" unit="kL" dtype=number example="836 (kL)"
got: 9481.2354 (kL)
